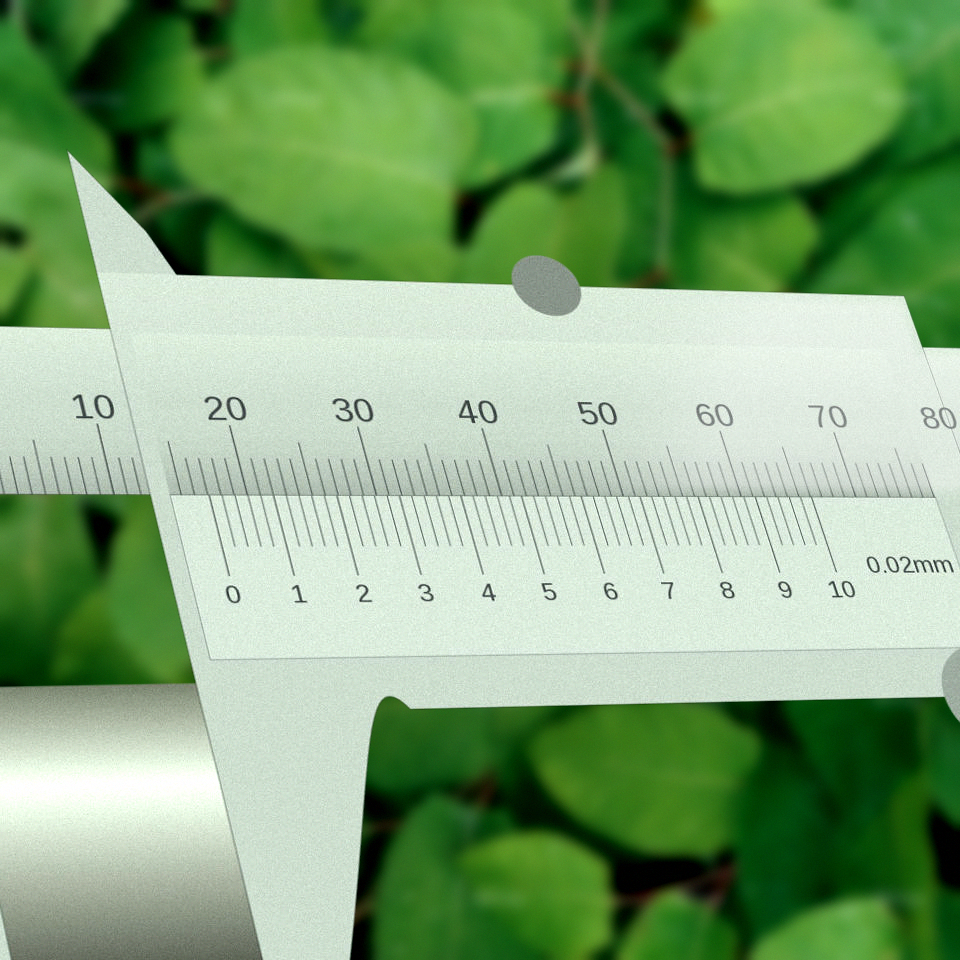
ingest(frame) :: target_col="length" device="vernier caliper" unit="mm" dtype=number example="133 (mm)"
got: 17.1 (mm)
